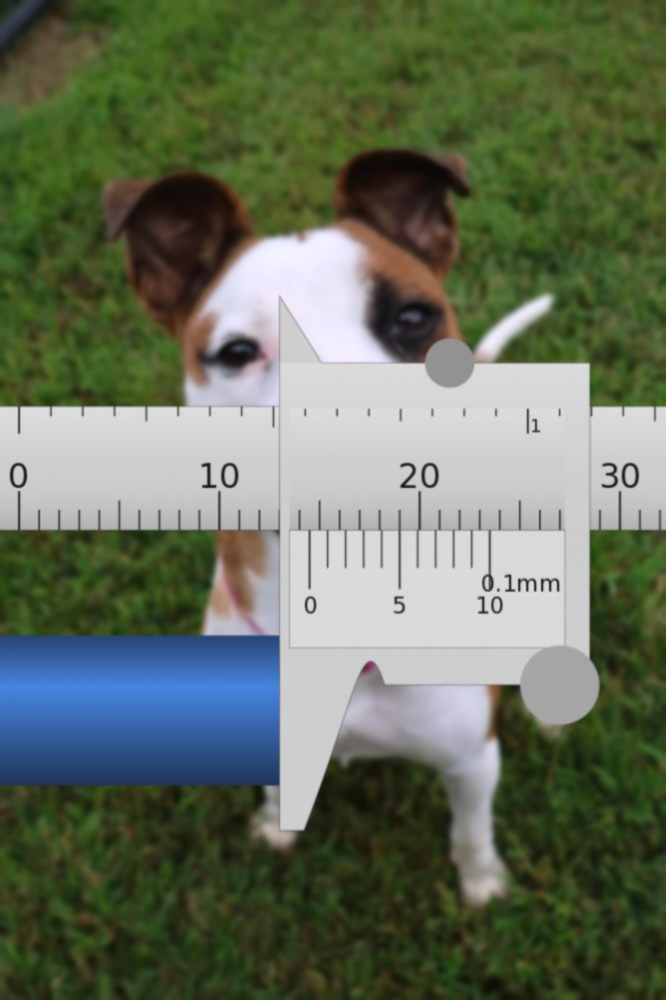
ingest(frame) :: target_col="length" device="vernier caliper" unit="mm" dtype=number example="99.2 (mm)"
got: 14.5 (mm)
